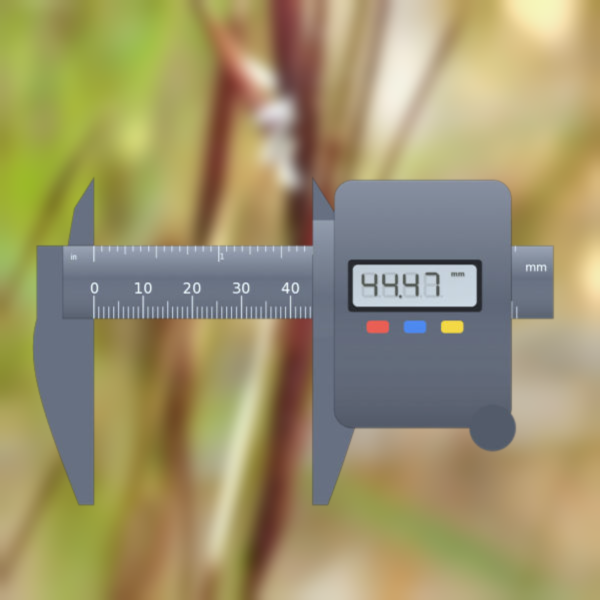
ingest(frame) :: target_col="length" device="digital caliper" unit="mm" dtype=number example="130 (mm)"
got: 44.47 (mm)
